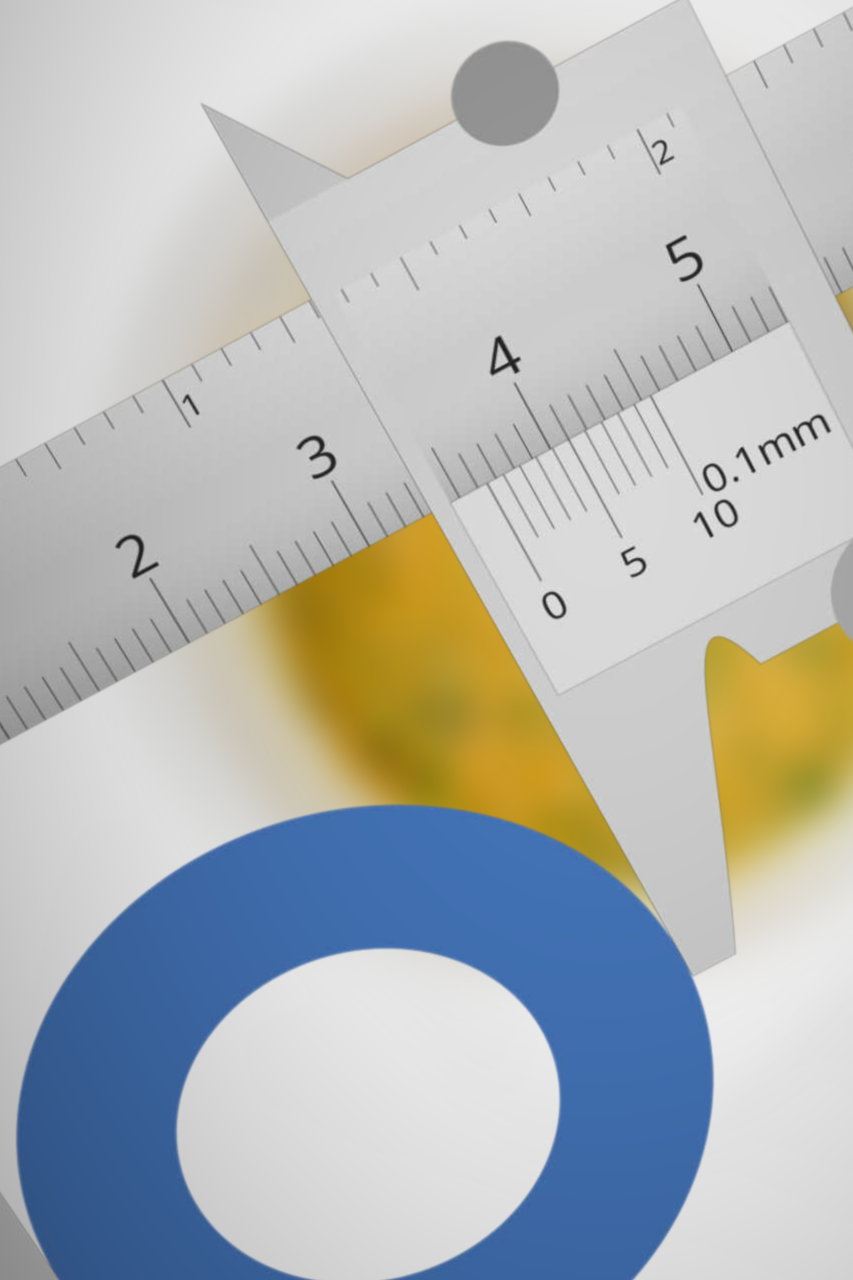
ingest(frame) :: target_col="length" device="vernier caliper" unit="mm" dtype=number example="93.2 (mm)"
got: 36.5 (mm)
